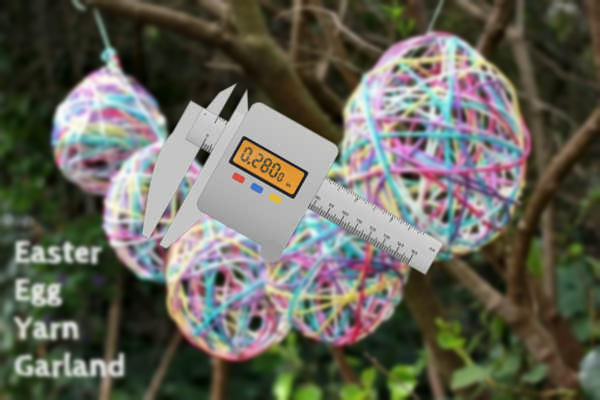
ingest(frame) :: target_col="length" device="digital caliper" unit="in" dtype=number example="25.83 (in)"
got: 0.2800 (in)
